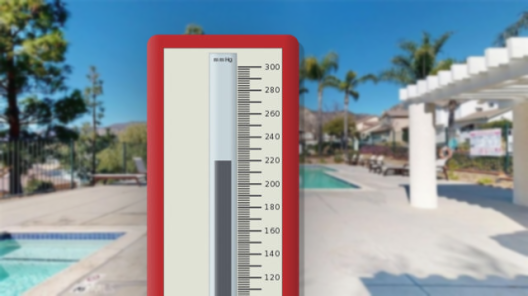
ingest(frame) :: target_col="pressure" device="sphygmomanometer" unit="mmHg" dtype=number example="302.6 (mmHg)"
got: 220 (mmHg)
